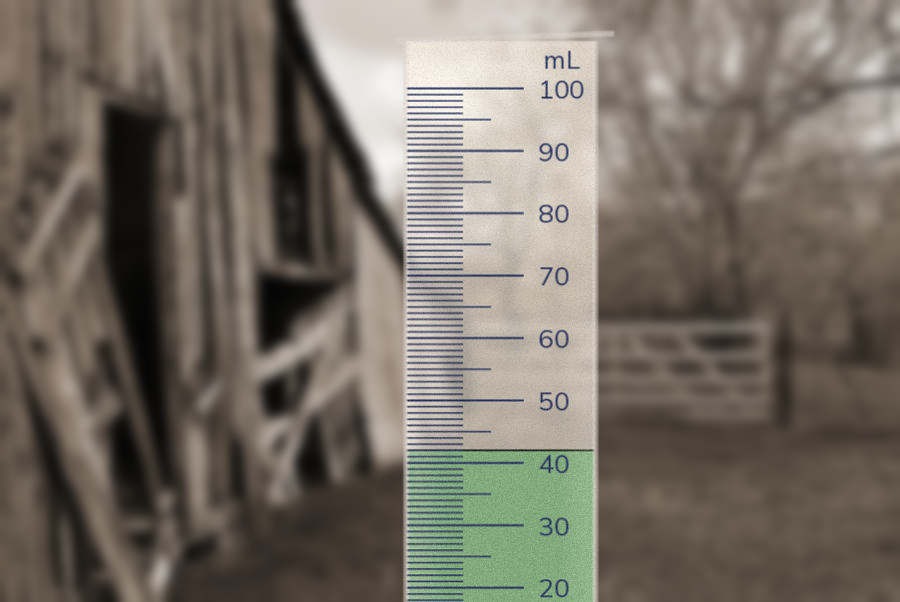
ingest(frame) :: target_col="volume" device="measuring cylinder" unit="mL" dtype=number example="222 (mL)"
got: 42 (mL)
